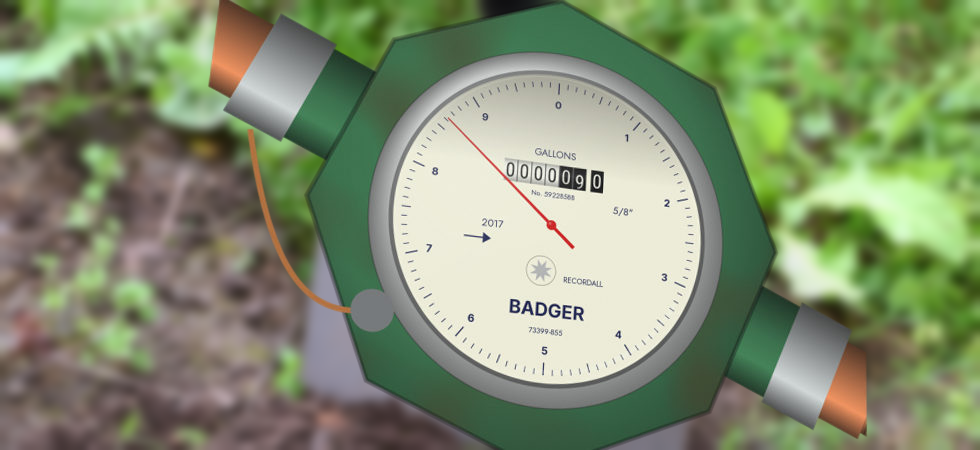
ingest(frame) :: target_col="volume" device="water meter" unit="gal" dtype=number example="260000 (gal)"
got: 88.6 (gal)
